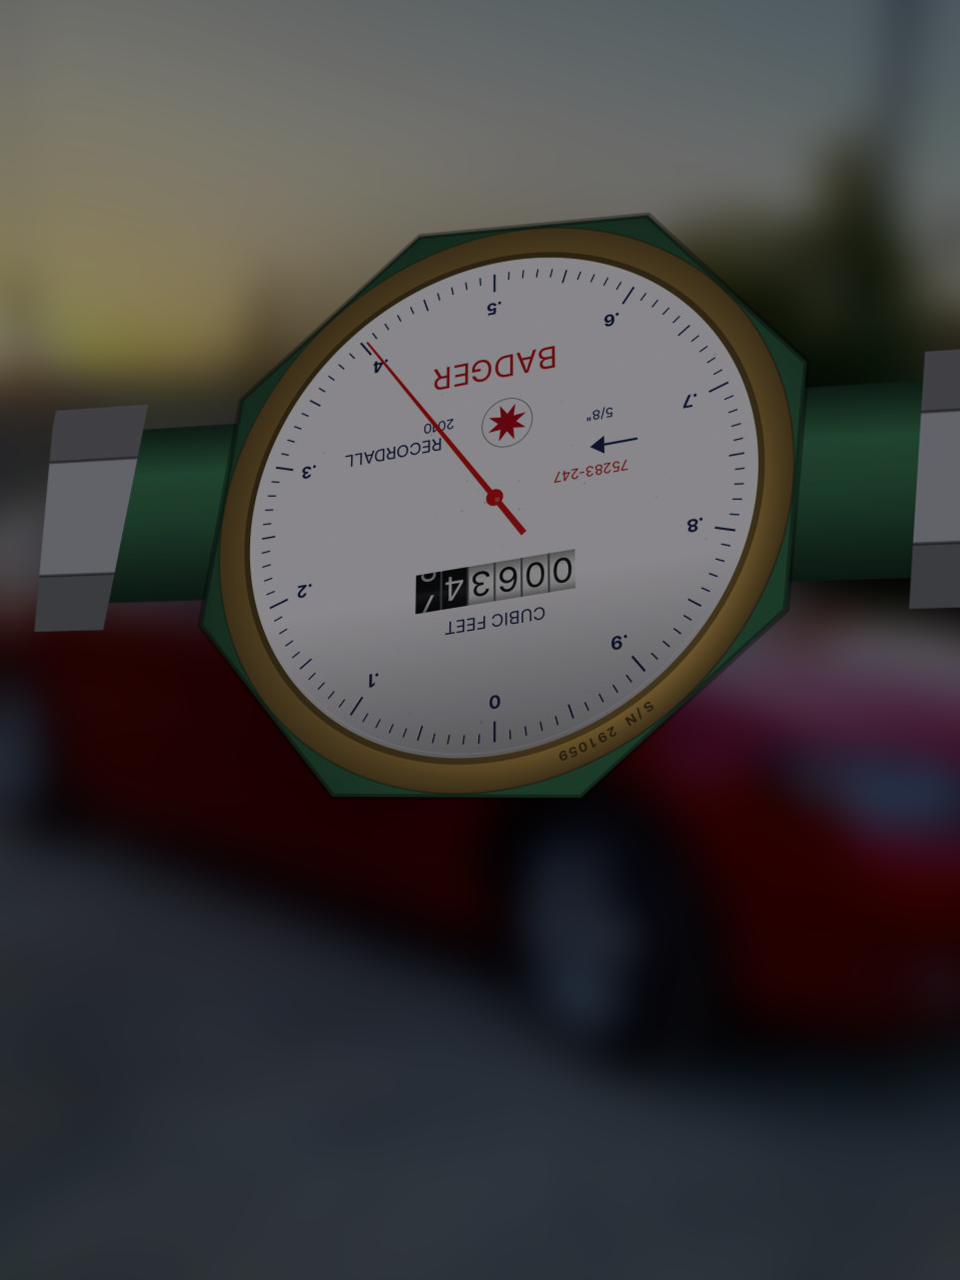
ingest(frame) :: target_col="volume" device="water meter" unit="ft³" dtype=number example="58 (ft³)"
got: 6347.40 (ft³)
